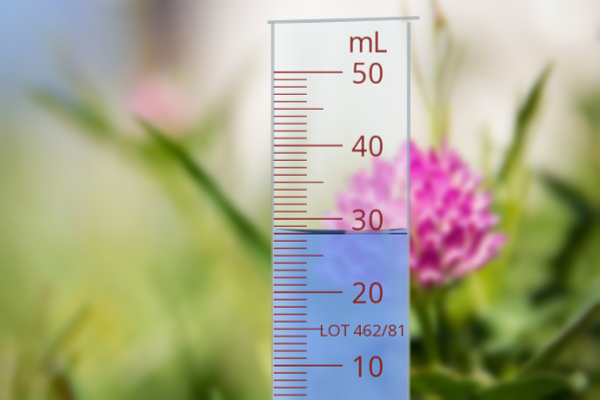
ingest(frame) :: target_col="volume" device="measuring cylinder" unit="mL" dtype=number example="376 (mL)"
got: 28 (mL)
